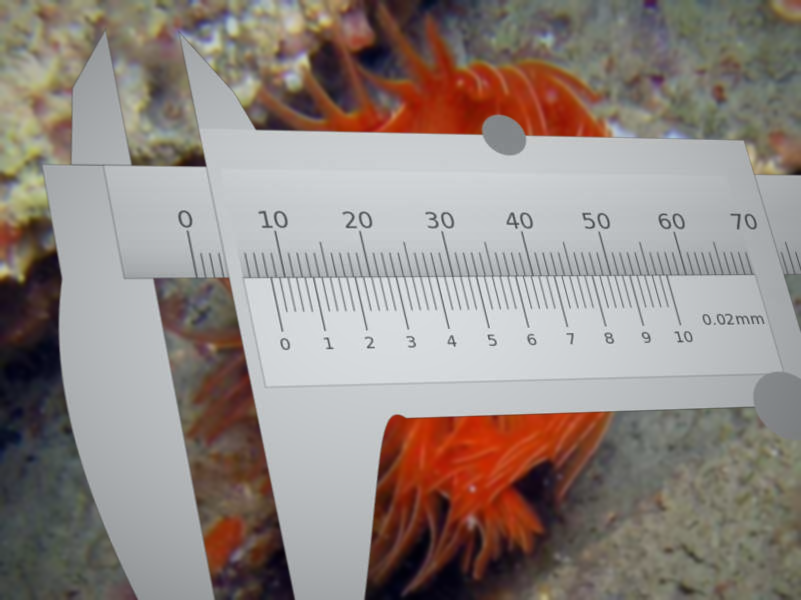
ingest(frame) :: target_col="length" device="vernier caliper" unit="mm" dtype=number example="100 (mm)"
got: 8.4 (mm)
